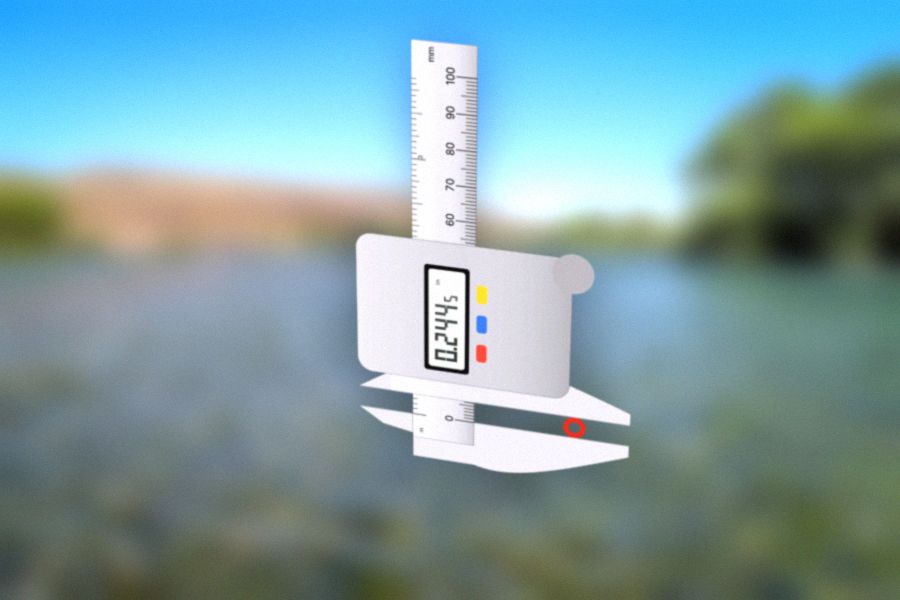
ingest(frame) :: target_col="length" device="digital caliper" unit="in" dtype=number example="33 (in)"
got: 0.2445 (in)
